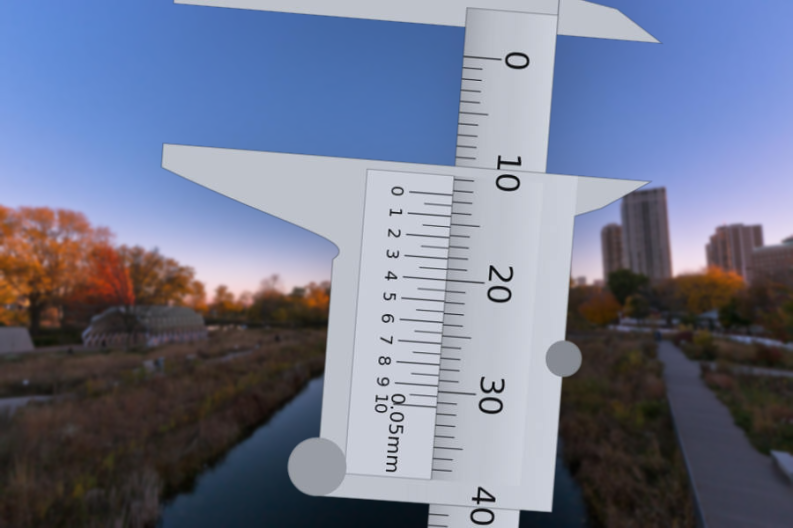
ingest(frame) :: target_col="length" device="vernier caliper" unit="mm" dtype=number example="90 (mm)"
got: 12.4 (mm)
